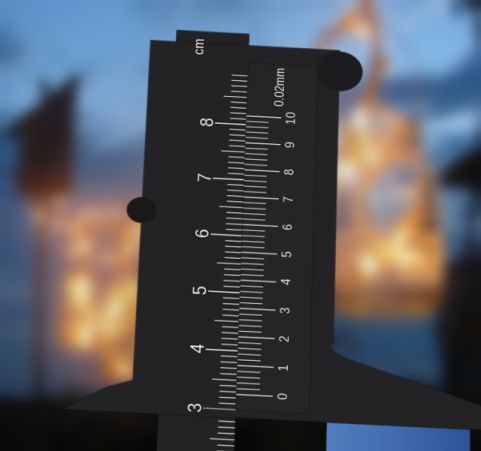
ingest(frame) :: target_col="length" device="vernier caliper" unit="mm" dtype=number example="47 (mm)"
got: 32.6 (mm)
